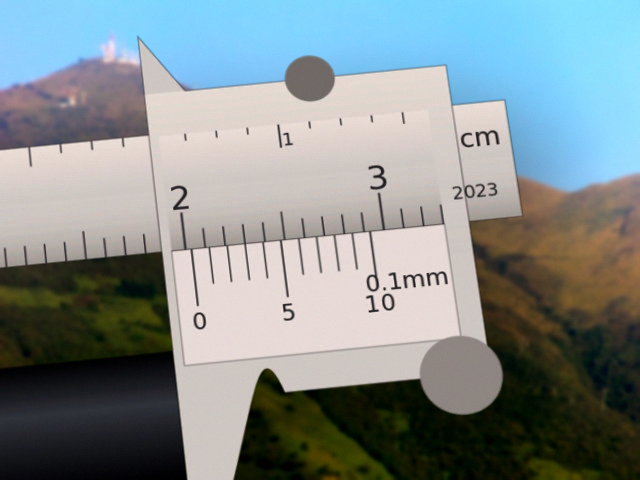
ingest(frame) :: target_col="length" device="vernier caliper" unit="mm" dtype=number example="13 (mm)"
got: 20.3 (mm)
